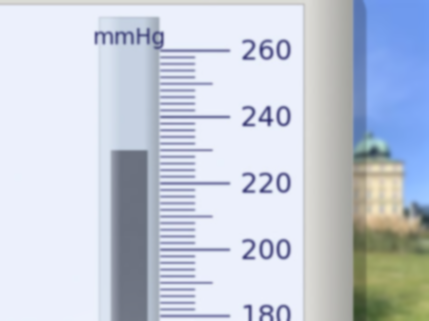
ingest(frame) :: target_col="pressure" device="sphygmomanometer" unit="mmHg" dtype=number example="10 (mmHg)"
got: 230 (mmHg)
